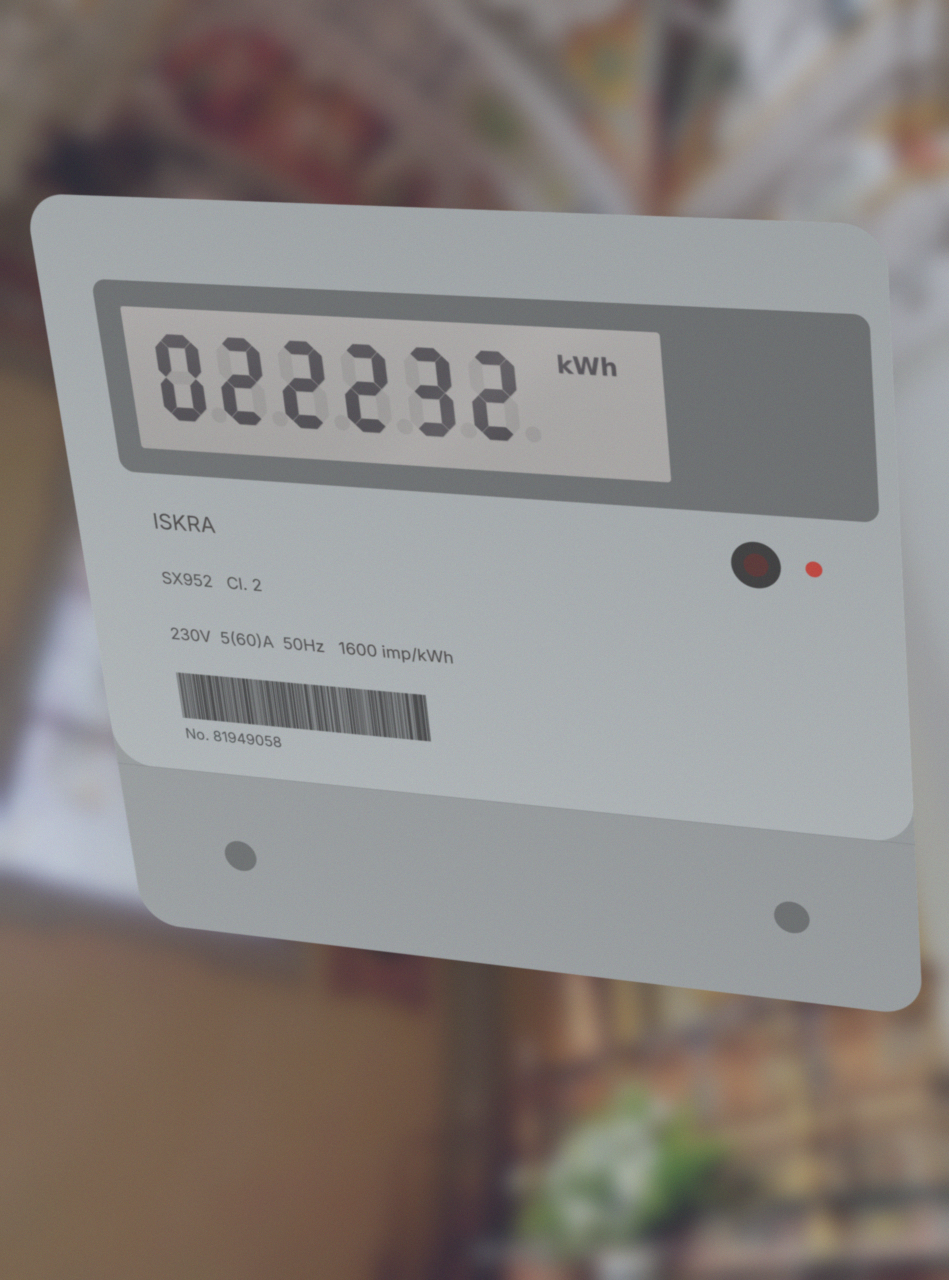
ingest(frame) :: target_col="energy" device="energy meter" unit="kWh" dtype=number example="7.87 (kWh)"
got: 22232 (kWh)
